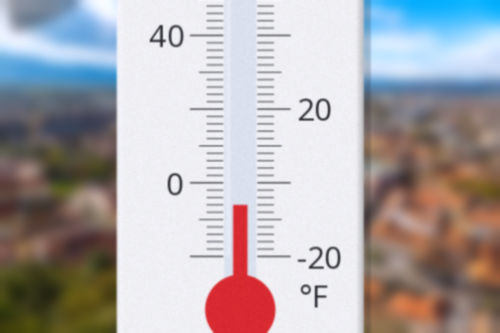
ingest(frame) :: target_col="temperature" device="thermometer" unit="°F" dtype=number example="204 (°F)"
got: -6 (°F)
